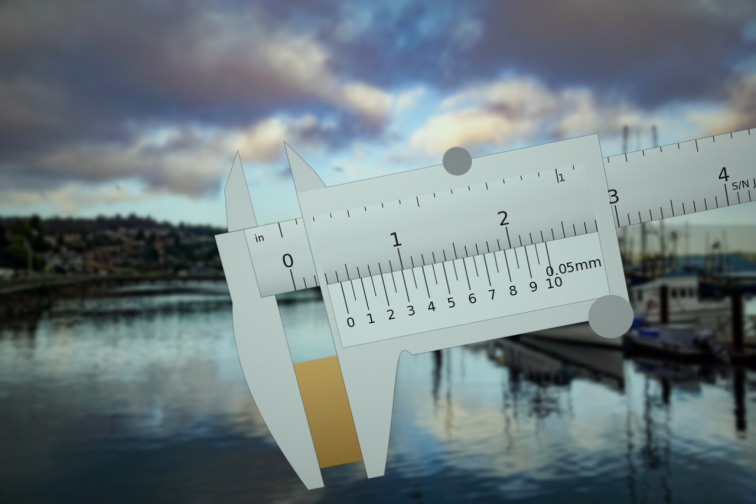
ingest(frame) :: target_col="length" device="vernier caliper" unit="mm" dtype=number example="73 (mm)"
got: 4.2 (mm)
